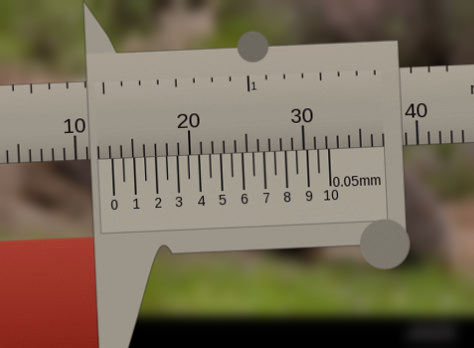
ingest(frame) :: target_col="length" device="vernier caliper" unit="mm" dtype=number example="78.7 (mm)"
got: 13.2 (mm)
